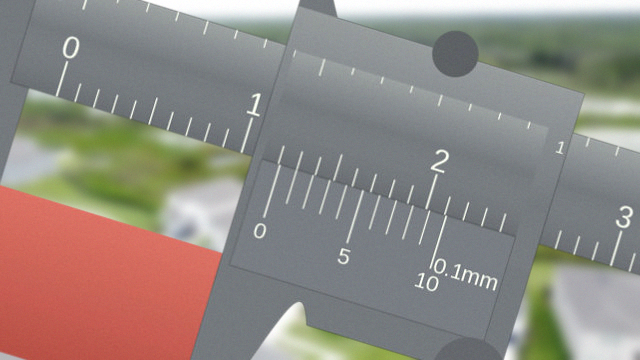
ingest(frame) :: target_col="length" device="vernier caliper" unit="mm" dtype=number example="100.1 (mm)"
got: 12.1 (mm)
